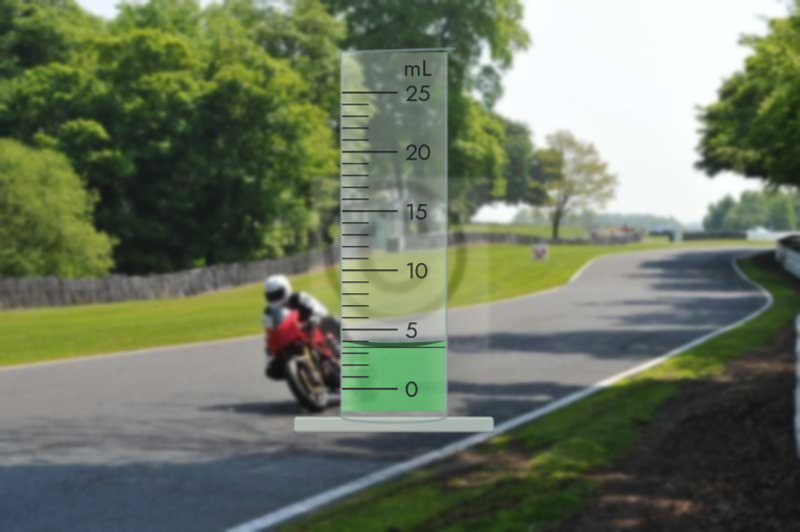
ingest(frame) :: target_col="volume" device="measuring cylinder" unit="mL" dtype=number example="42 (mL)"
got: 3.5 (mL)
